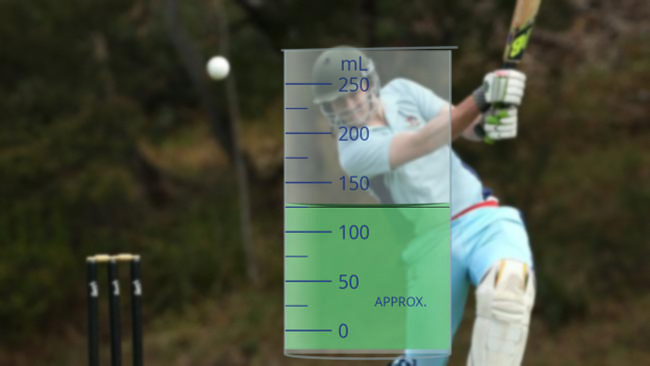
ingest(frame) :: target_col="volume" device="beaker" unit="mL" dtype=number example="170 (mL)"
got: 125 (mL)
